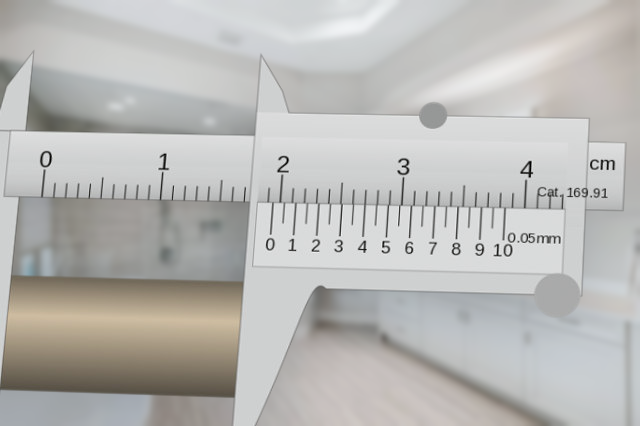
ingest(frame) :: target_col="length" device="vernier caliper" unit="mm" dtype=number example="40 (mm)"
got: 19.4 (mm)
